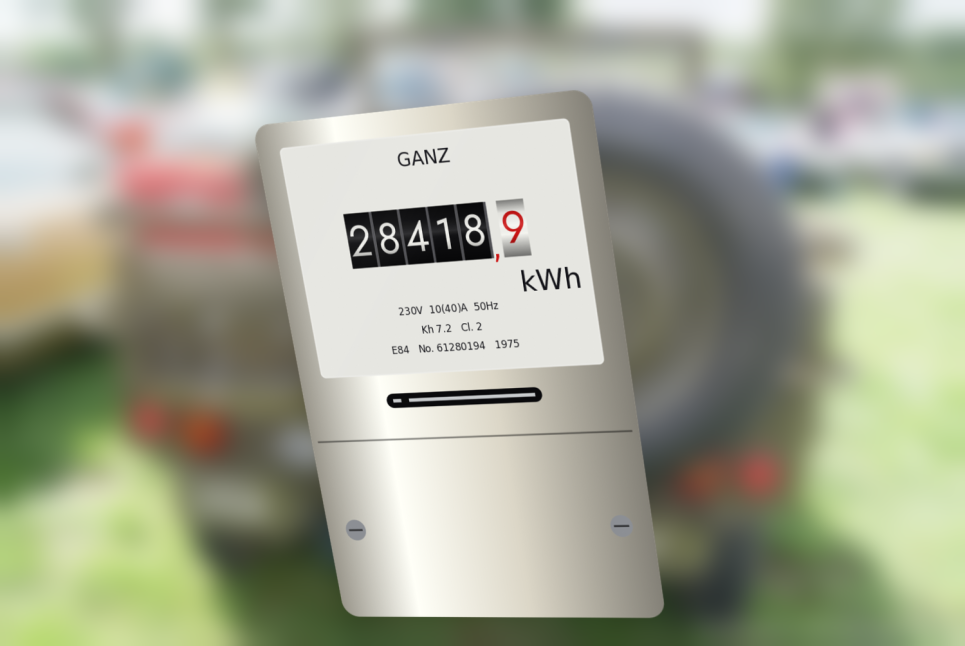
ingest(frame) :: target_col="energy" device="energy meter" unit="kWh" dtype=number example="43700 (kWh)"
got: 28418.9 (kWh)
